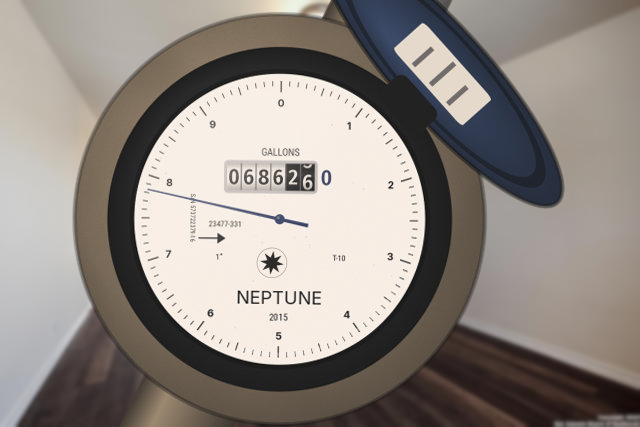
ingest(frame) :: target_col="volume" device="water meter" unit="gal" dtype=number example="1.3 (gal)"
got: 686257.8 (gal)
